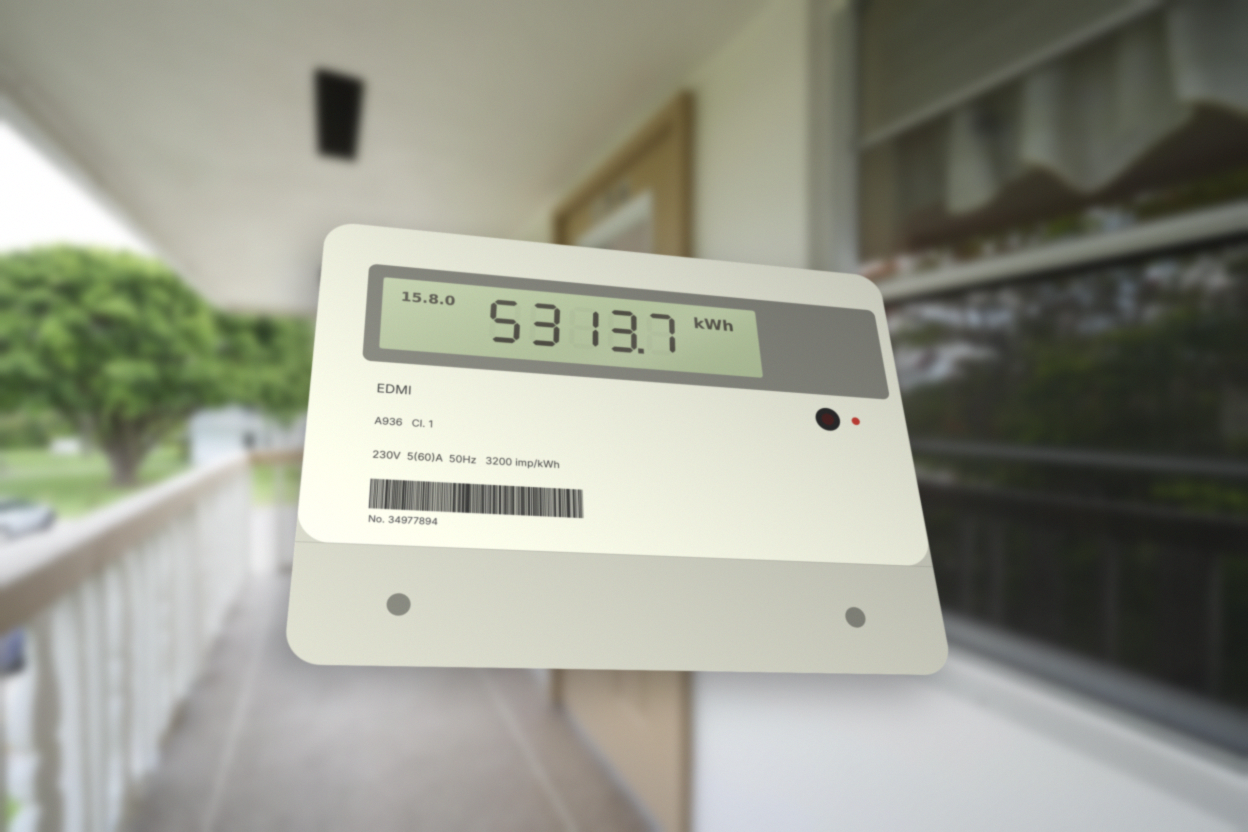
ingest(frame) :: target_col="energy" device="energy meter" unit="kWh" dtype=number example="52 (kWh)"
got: 5313.7 (kWh)
